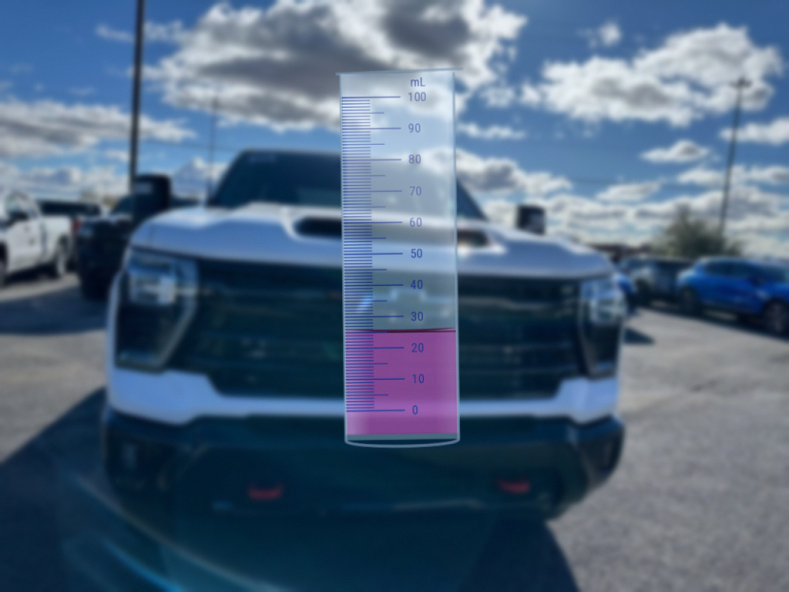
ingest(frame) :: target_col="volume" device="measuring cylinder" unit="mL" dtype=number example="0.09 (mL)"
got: 25 (mL)
